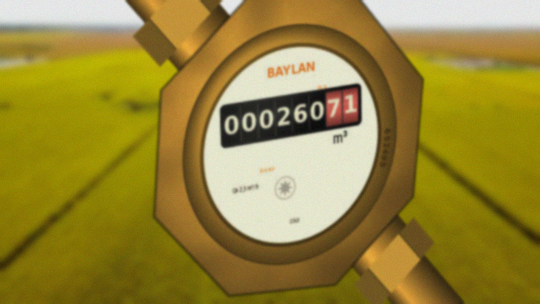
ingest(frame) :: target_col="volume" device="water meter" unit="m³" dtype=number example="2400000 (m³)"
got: 260.71 (m³)
